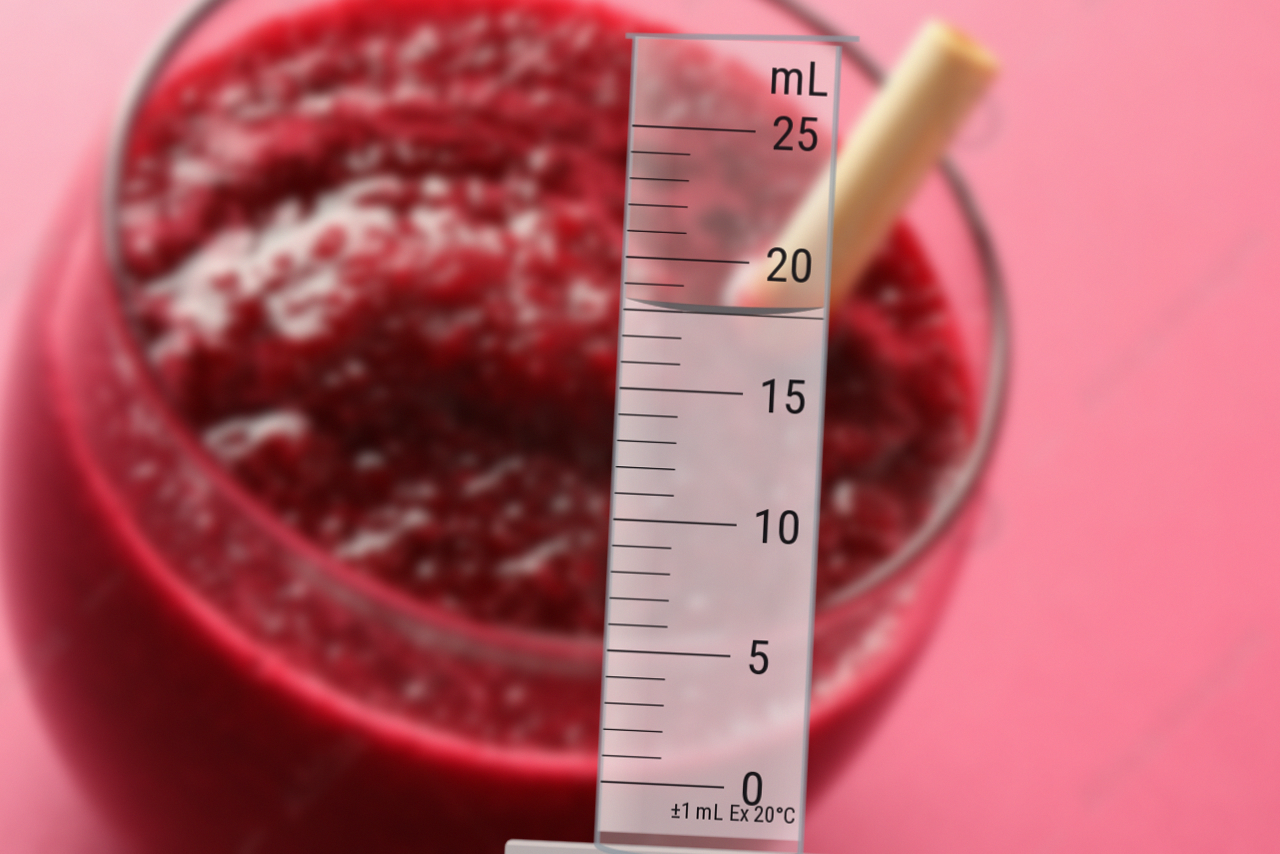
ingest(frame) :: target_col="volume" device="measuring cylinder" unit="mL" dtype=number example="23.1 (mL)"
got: 18 (mL)
